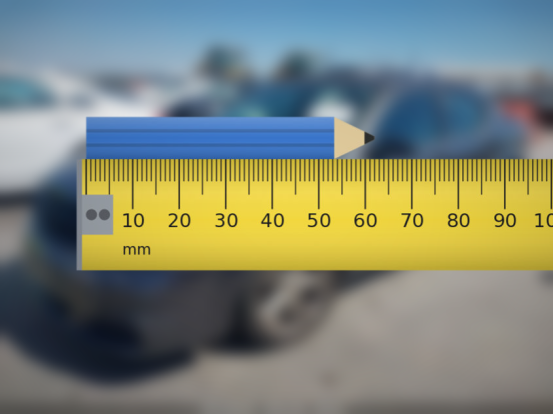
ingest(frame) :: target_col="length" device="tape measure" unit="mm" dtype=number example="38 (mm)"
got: 62 (mm)
